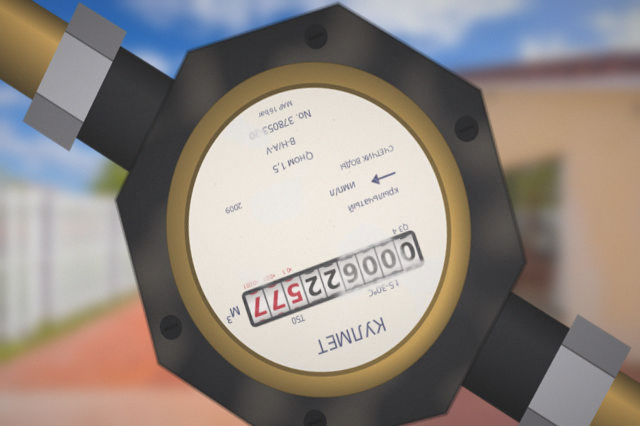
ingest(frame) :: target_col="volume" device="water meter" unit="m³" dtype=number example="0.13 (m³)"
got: 622.577 (m³)
